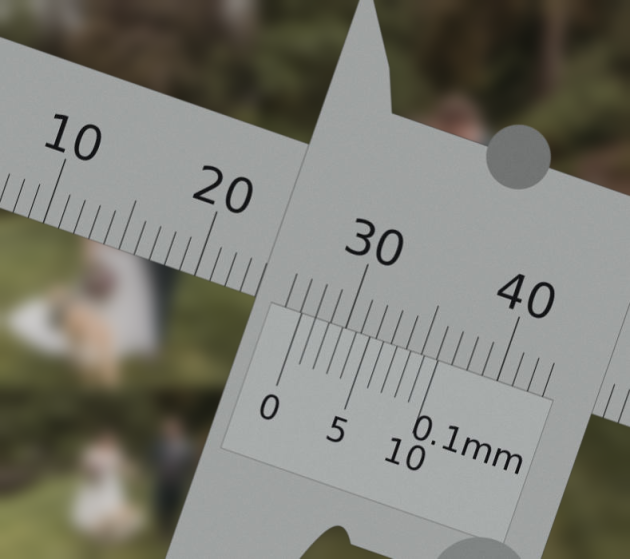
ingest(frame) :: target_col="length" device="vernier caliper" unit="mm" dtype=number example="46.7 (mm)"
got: 27.1 (mm)
